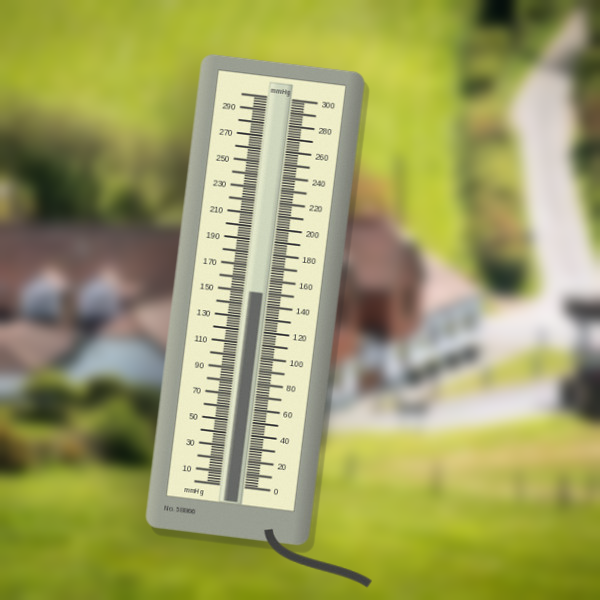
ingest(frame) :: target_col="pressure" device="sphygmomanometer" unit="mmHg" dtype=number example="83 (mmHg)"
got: 150 (mmHg)
